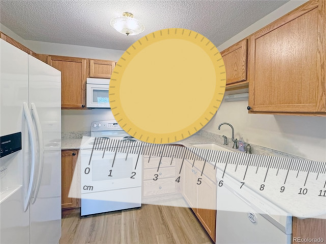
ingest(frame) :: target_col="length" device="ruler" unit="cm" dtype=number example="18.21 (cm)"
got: 5 (cm)
